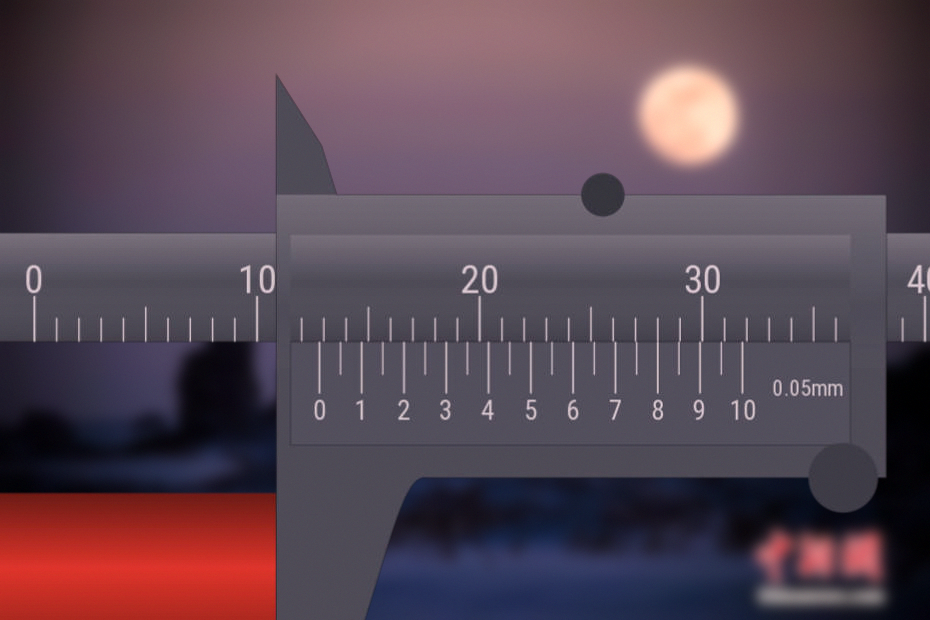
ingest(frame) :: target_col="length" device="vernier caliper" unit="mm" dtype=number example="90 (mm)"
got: 12.8 (mm)
